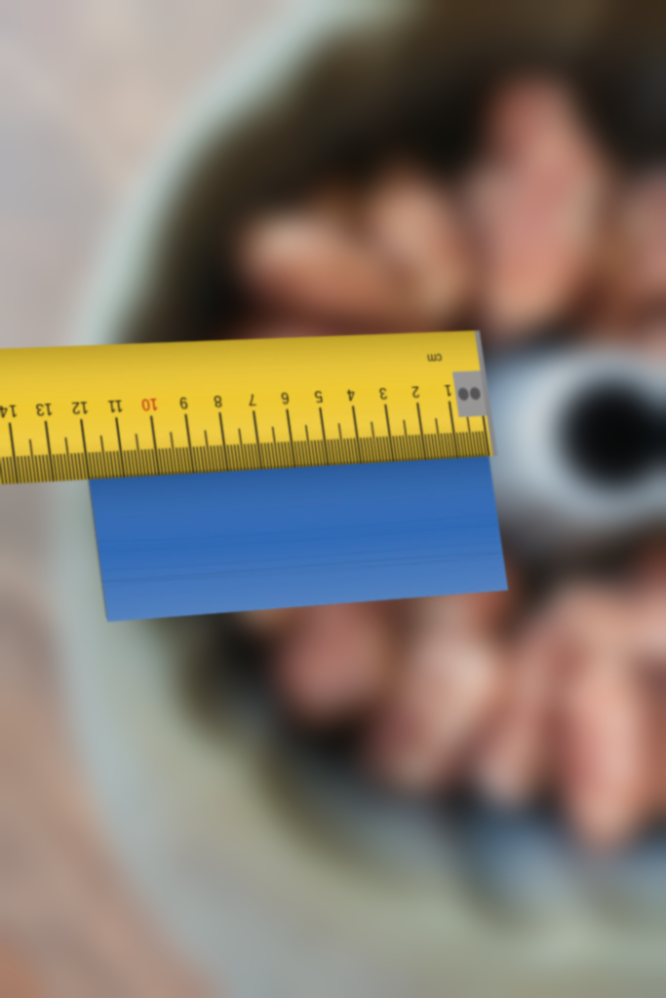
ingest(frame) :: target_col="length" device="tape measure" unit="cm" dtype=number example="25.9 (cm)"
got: 12 (cm)
